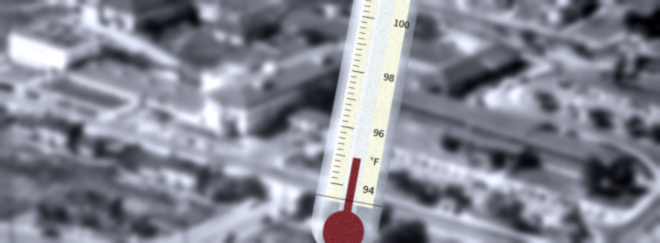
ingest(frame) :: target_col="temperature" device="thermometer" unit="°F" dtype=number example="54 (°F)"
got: 95 (°F)
